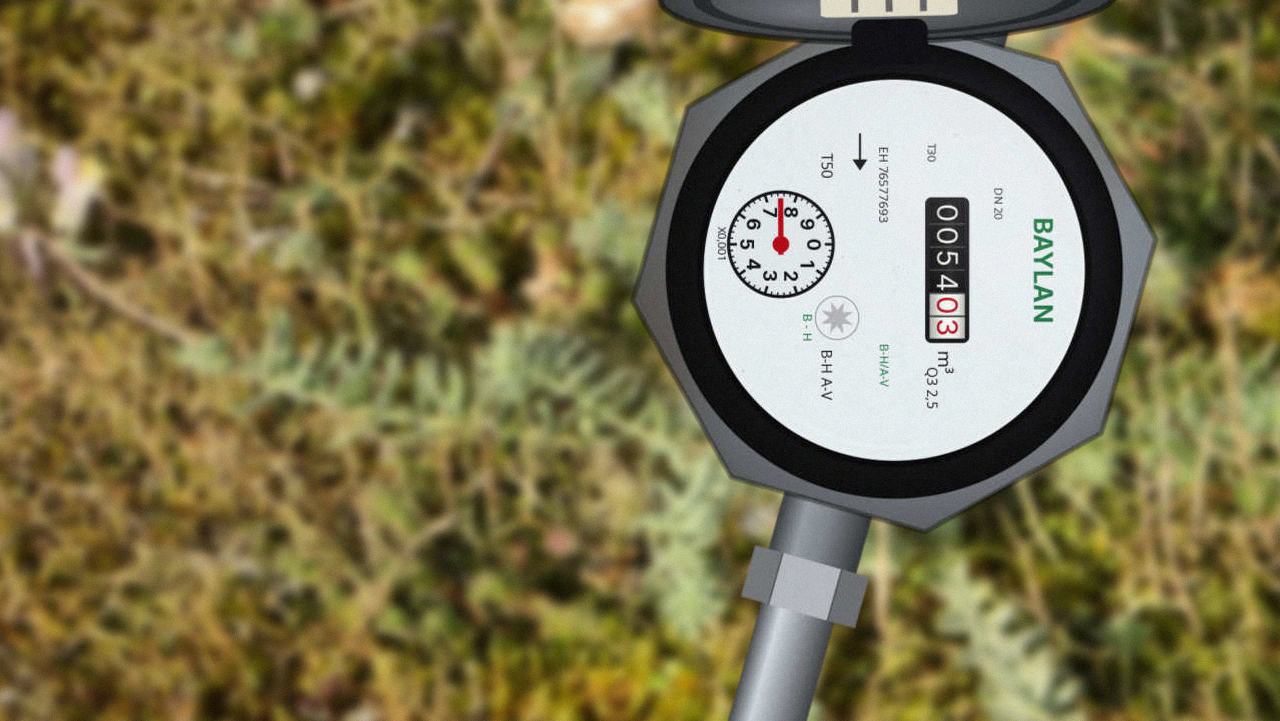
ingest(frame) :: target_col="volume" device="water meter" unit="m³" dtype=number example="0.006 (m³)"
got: 54.037 (m³)
